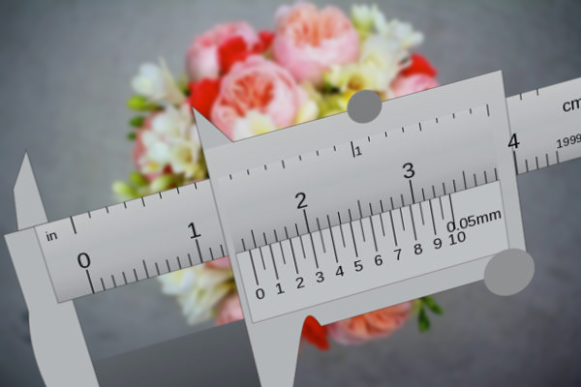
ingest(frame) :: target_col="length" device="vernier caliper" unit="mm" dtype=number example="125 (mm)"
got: 14.4 (mm)
